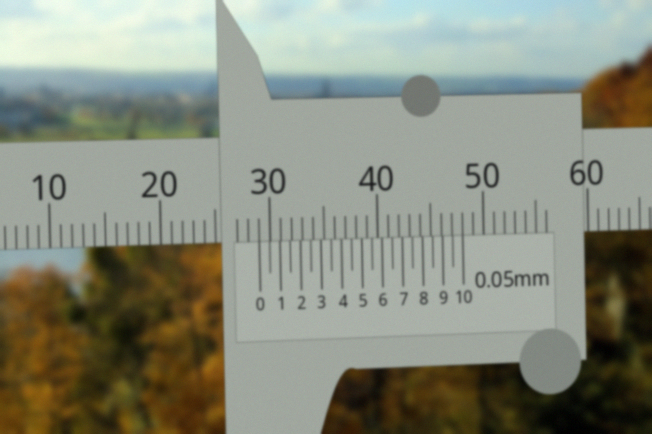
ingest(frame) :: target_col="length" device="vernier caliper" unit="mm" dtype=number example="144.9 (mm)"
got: 29.0 (mm)
